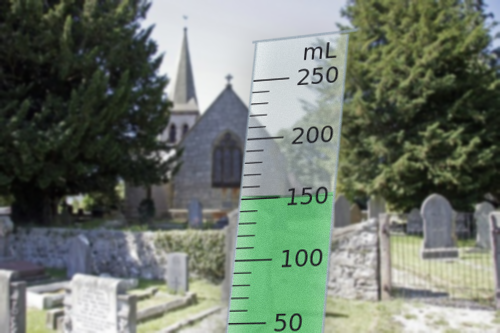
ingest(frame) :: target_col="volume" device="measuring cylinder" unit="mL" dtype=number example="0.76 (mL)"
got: 150 (mL)
